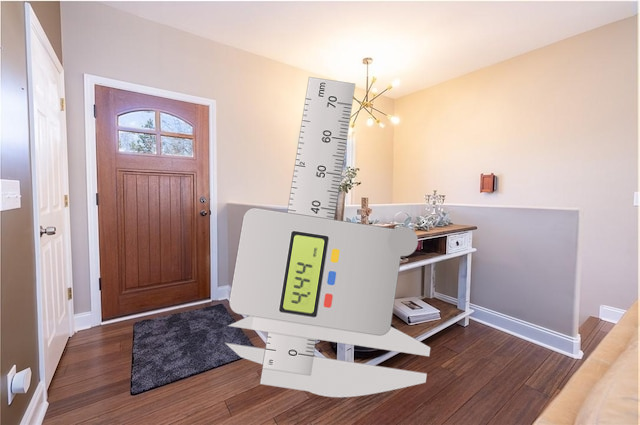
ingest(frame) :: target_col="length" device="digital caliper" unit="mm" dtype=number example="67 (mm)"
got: 4.44 (mm)
